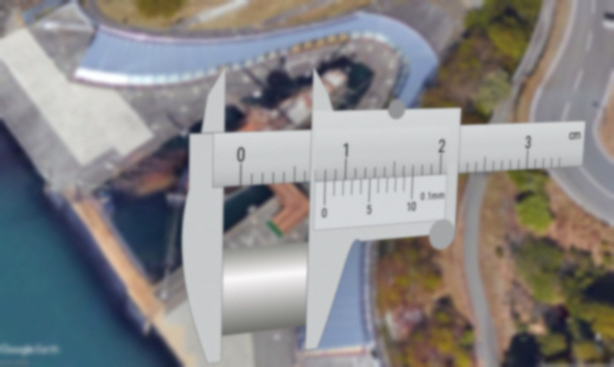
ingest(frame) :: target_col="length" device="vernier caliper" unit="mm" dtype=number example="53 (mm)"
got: 8.0 (mm)
